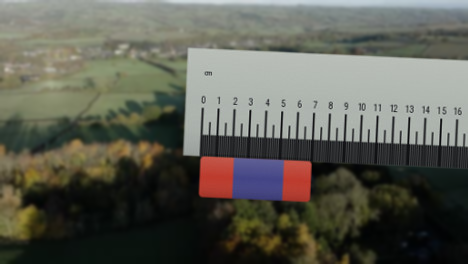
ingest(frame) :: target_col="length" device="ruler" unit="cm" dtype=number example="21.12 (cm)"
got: 7 (cm)
